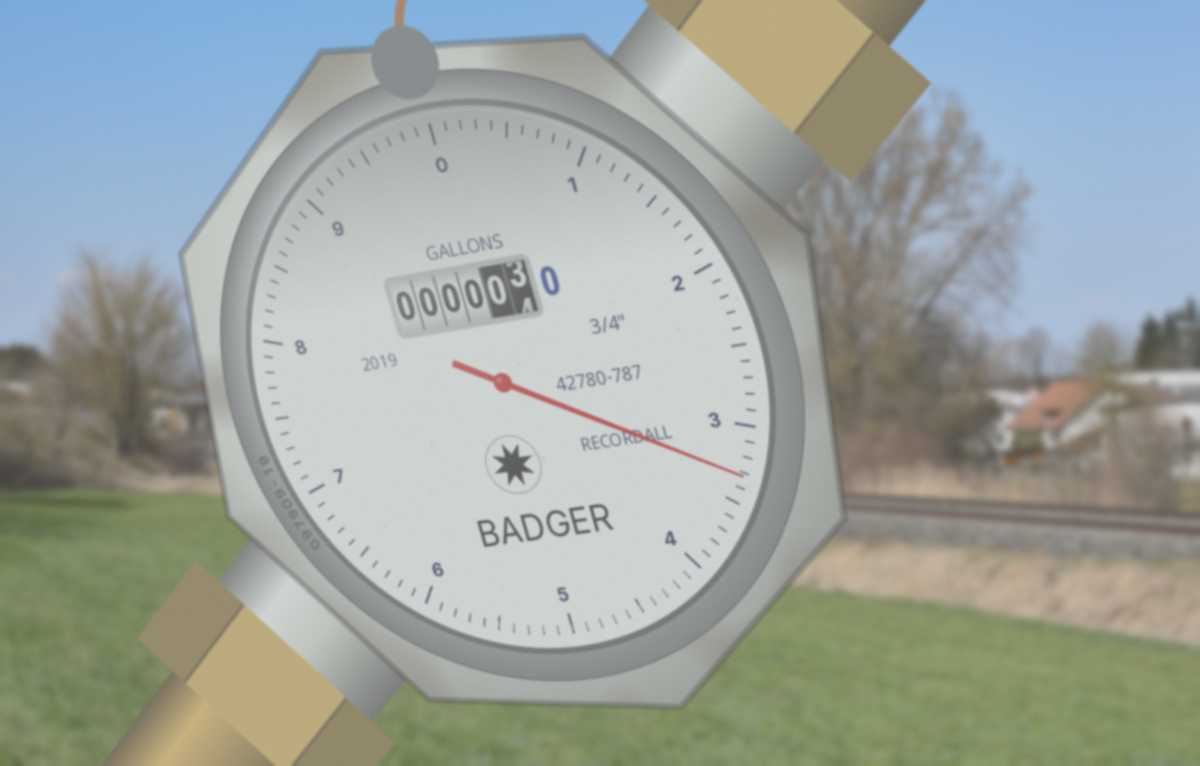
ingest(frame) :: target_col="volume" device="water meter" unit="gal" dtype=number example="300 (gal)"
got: 33.3 (gal)
